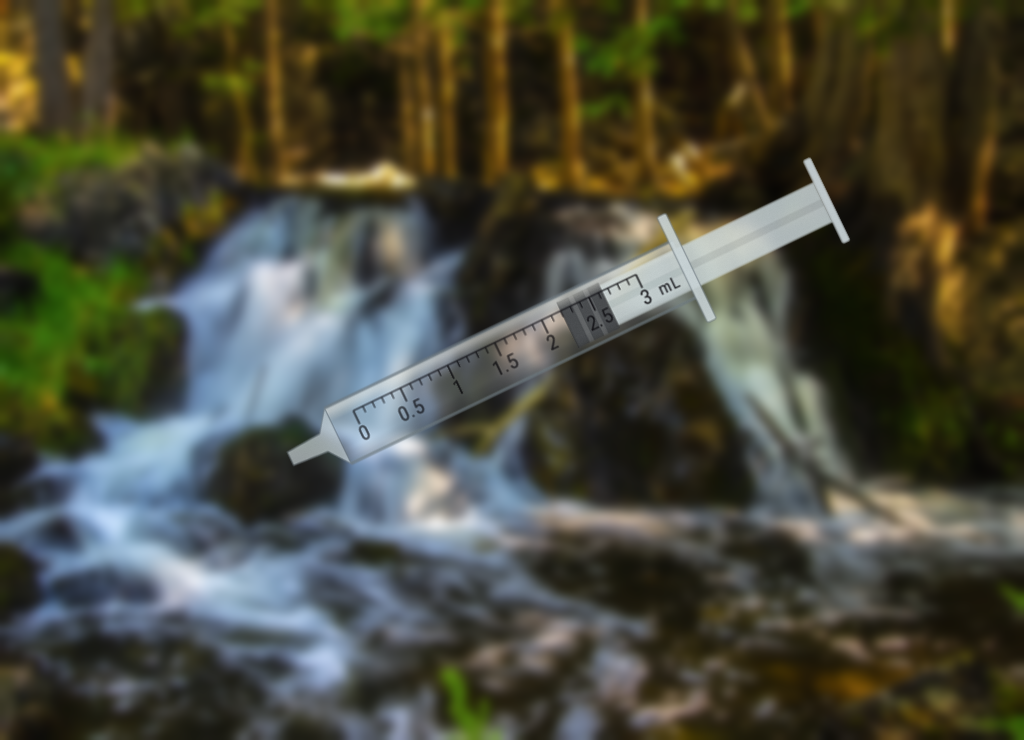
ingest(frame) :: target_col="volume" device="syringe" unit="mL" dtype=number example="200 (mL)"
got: 2.2 (mL)
